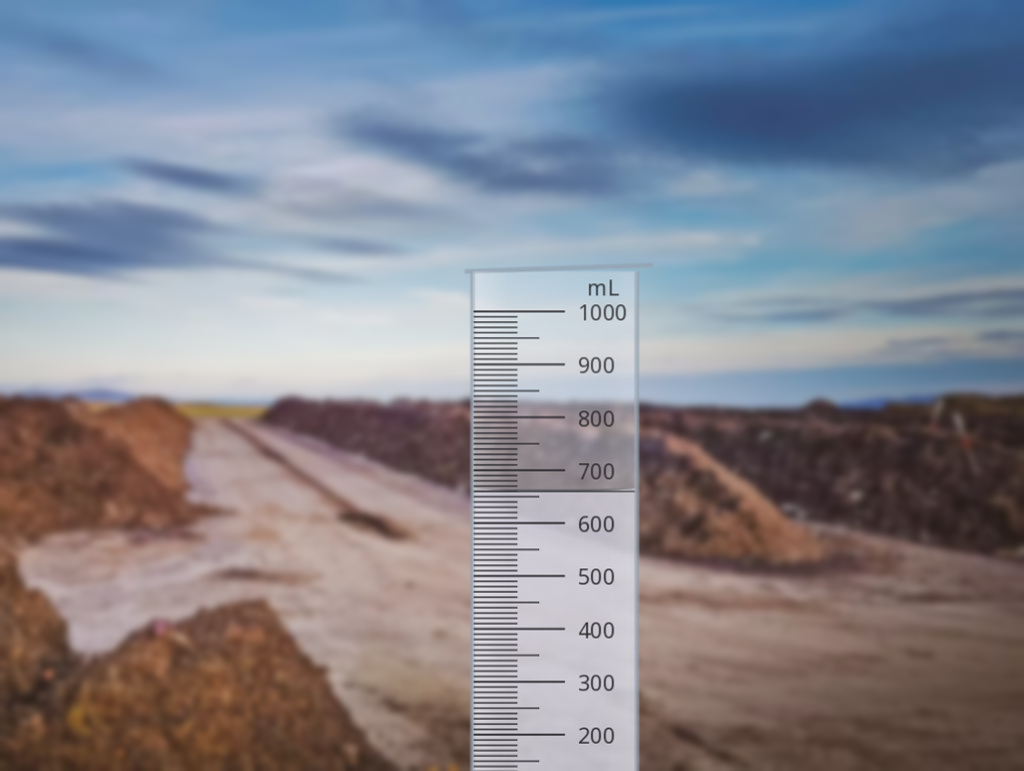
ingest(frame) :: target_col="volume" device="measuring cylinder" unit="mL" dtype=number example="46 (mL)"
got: 660 (mL)
